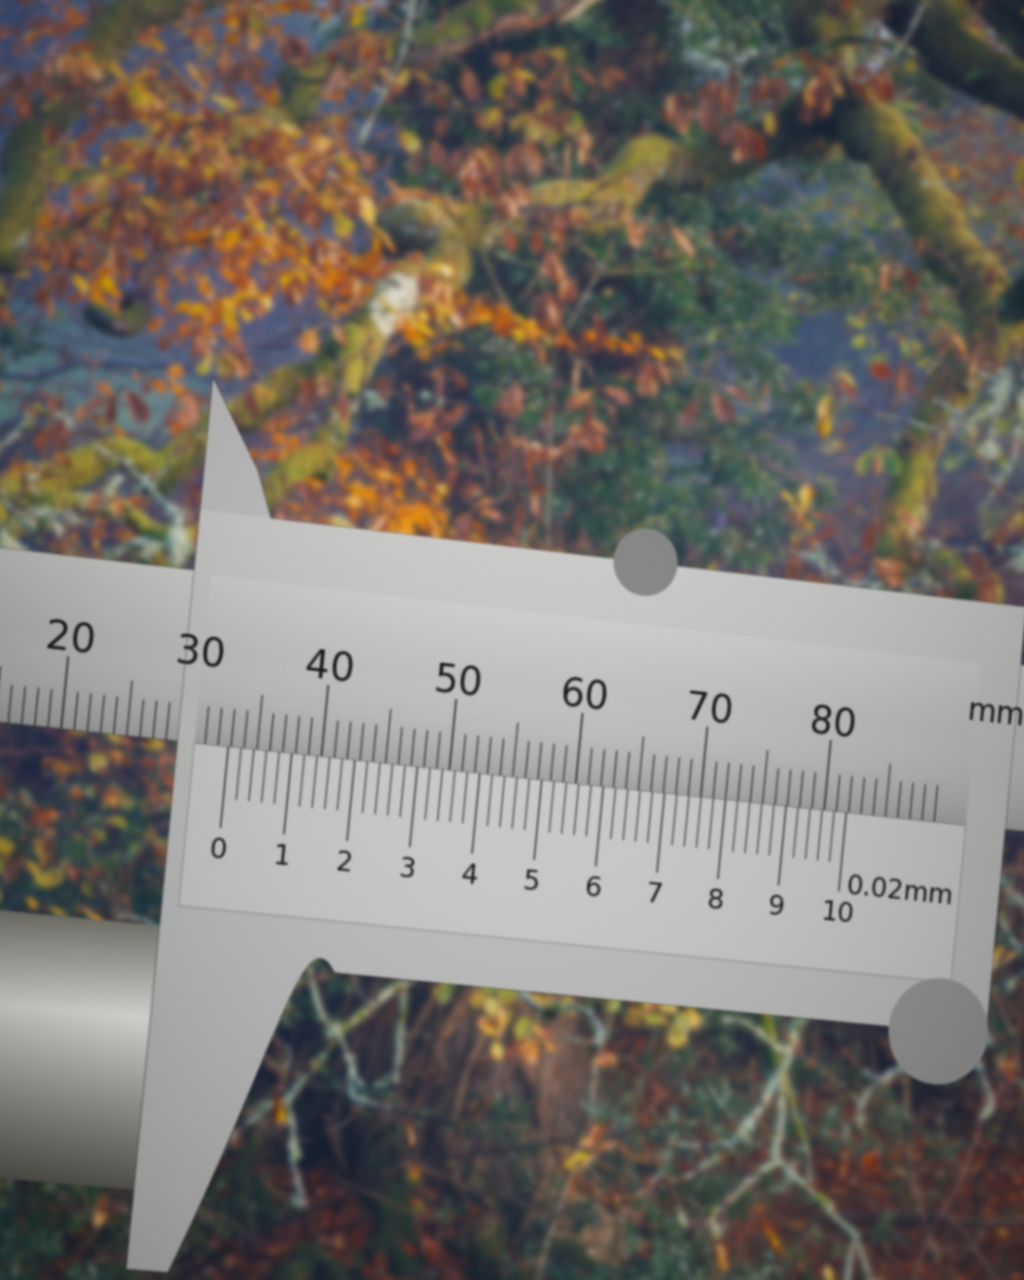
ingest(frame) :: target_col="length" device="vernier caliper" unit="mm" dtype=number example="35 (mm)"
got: 32.8 (mm)
